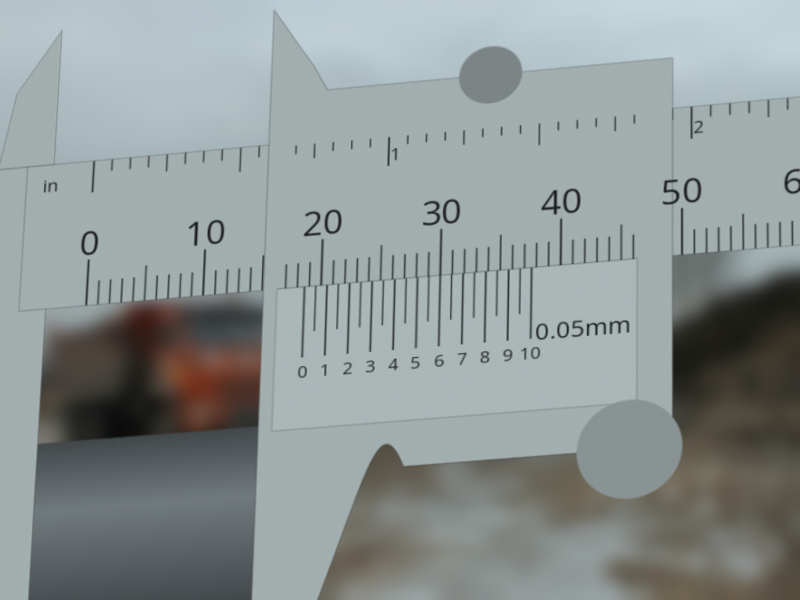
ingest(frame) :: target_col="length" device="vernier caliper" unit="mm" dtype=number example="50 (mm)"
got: 18.6 (mm)
